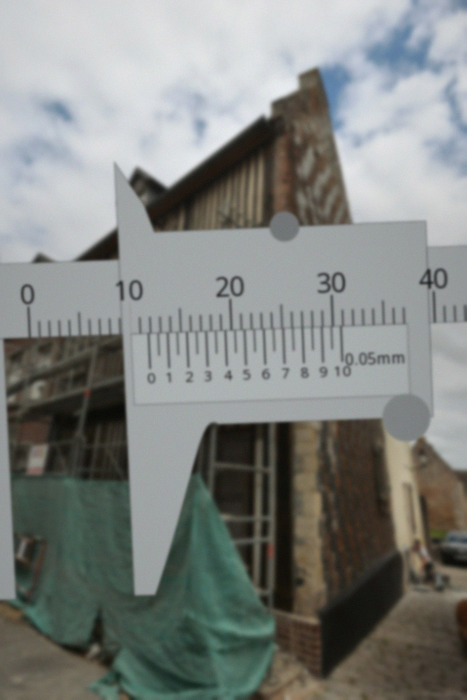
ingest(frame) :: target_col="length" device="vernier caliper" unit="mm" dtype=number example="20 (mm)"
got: 11.8 (mm)
